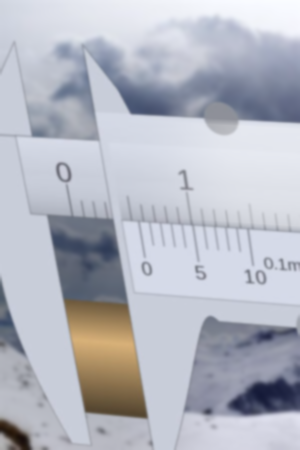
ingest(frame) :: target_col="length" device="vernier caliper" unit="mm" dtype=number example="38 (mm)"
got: 5.6 (mm)
